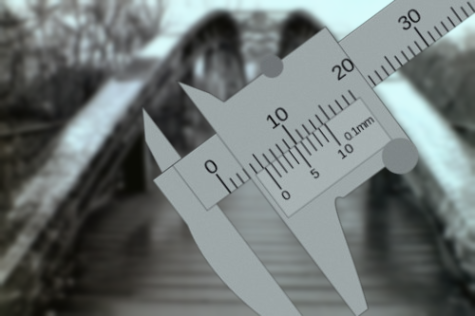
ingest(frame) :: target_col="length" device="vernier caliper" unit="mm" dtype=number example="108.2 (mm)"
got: 5.2 (mm)
